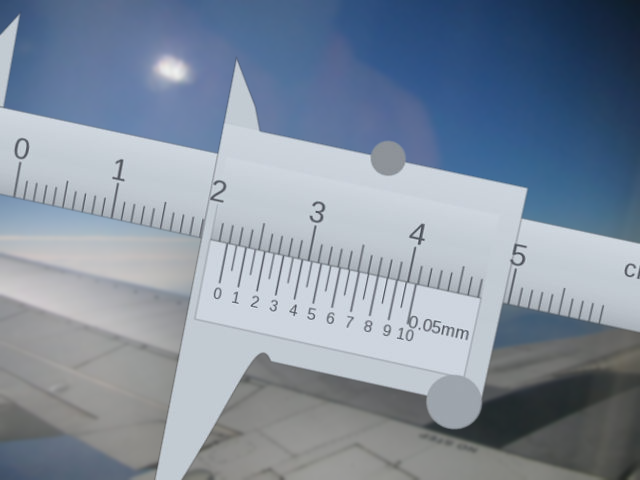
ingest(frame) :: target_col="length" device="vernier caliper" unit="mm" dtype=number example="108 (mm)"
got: 21.8 (mm)
